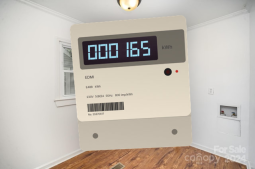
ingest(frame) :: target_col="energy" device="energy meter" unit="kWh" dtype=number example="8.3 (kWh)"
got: 165 (kWh)
